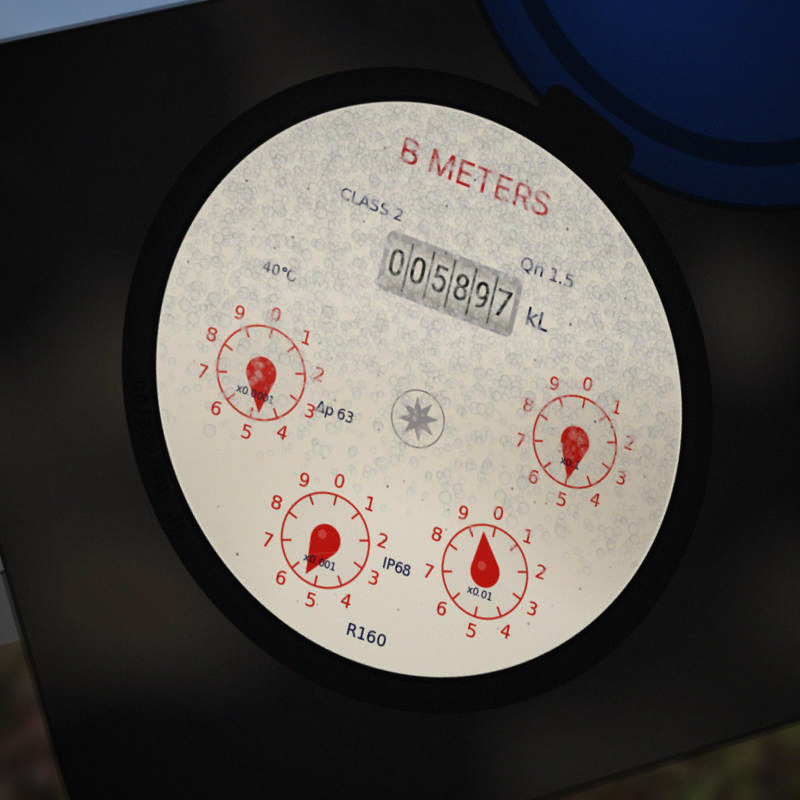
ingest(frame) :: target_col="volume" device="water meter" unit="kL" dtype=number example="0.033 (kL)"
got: 5897.4954 (kL)
